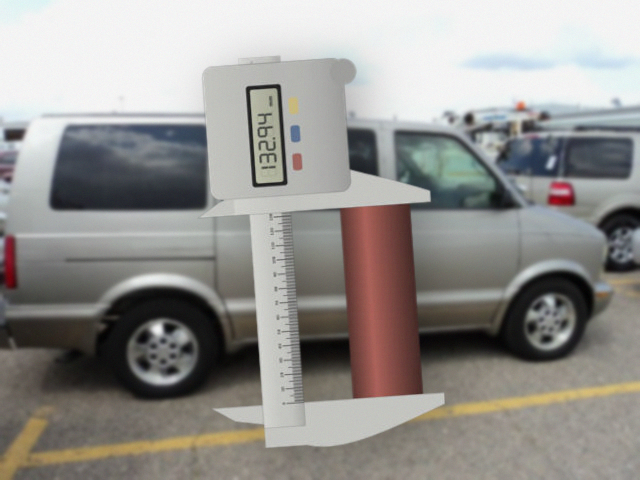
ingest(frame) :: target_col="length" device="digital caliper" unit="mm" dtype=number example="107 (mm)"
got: 132.94 (mm)
